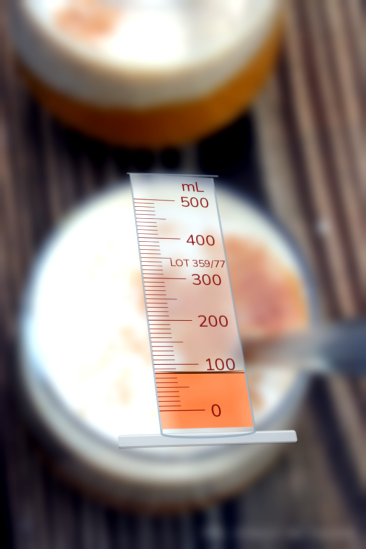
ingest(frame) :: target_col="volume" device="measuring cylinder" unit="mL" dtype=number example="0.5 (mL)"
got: 80 (mL)
